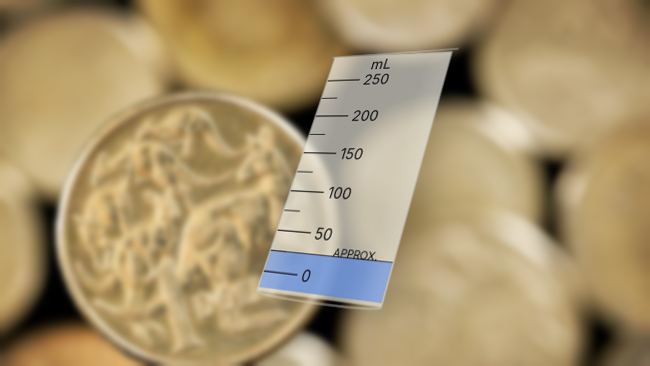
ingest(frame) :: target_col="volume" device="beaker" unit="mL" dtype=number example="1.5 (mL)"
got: 25 (mL)
